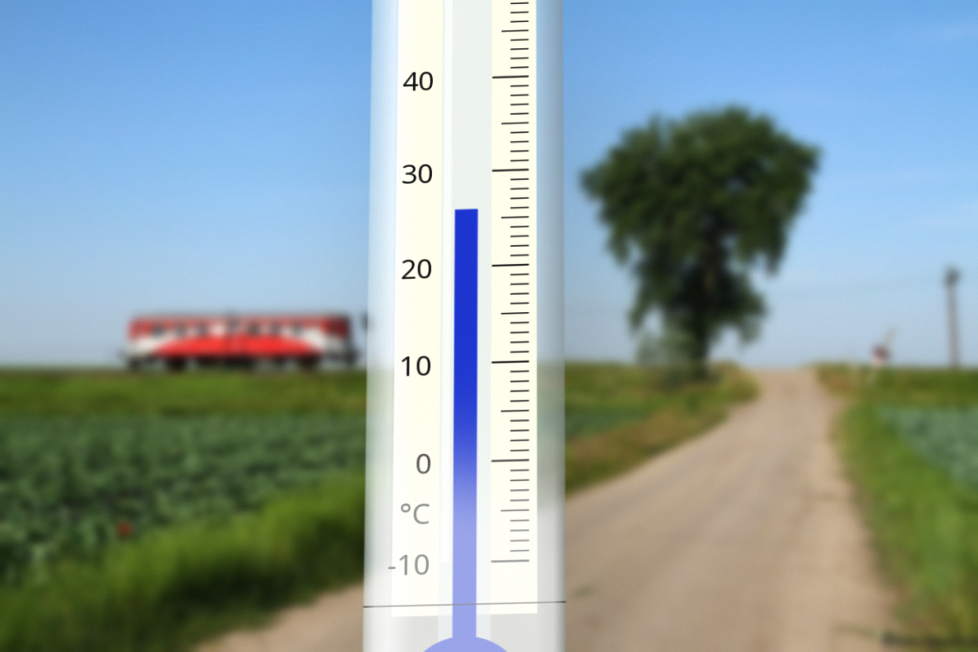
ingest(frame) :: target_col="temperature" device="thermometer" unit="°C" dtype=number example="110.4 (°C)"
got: 26 (°C)
